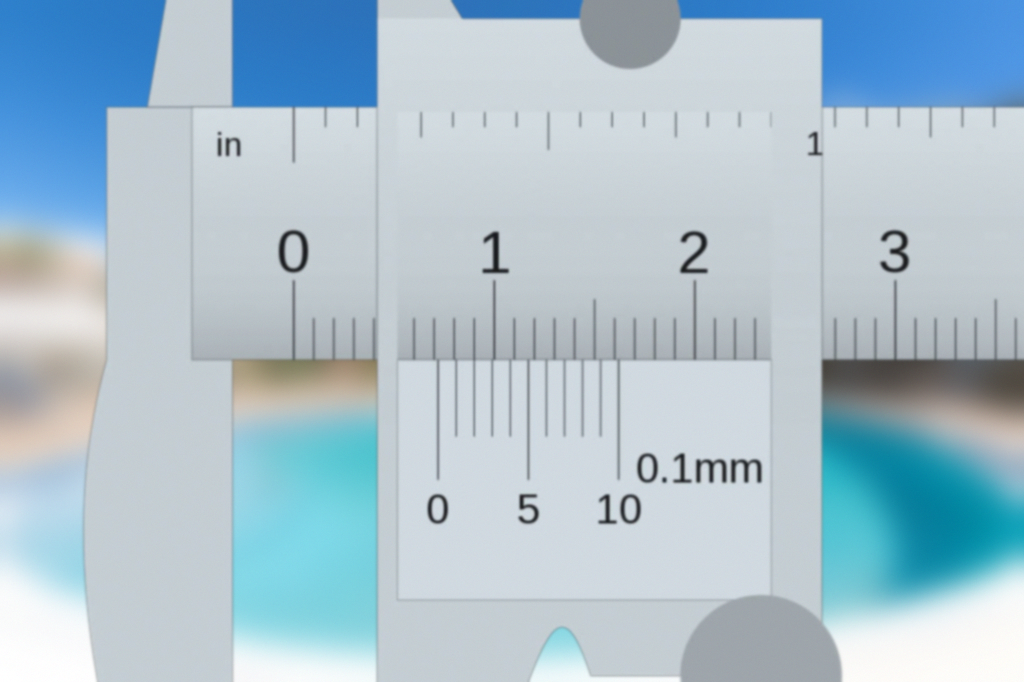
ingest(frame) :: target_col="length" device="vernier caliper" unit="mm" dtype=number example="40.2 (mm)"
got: 7.2 (mm)
